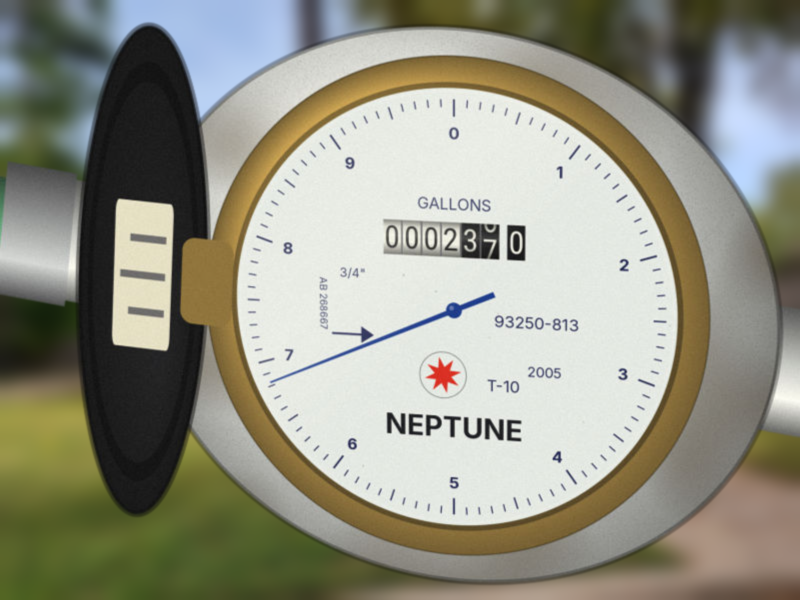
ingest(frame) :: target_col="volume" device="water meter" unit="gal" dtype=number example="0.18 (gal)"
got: 2366.8 (gal)
